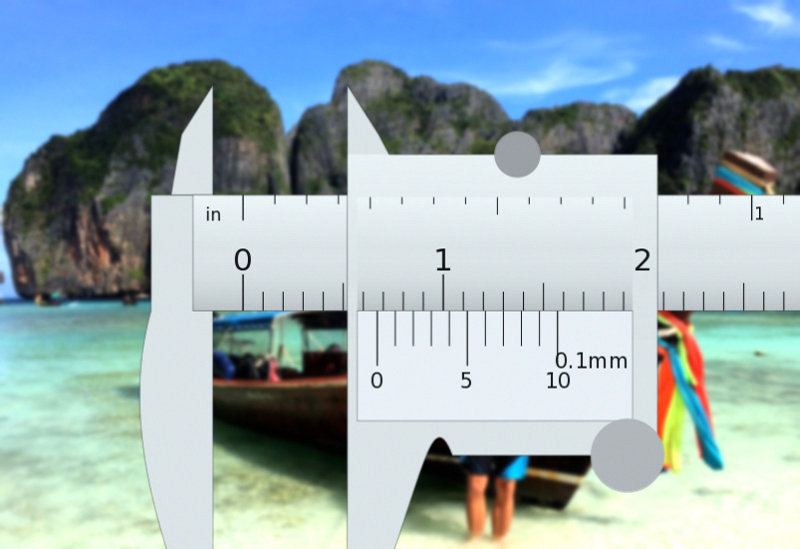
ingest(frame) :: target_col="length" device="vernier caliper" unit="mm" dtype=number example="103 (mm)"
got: 6.7 (mm)
